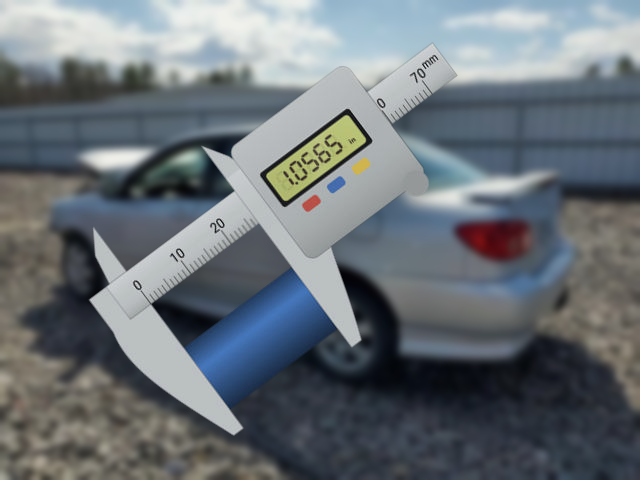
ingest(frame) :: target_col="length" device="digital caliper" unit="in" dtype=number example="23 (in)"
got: 1.0565 (in)
